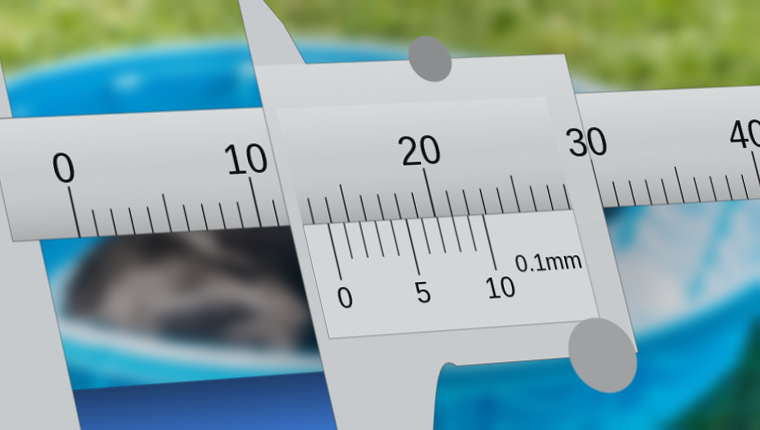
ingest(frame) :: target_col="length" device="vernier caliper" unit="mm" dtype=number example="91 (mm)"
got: 13.8 (mm)
